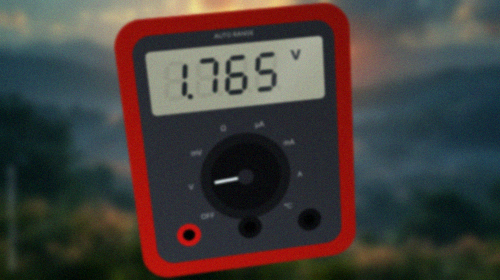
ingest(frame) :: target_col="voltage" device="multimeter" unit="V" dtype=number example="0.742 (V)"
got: 1.765 (V)
